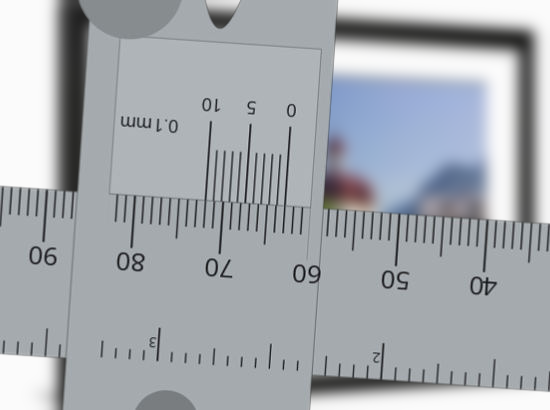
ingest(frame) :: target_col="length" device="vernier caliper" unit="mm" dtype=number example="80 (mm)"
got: 63.0 (mm)
